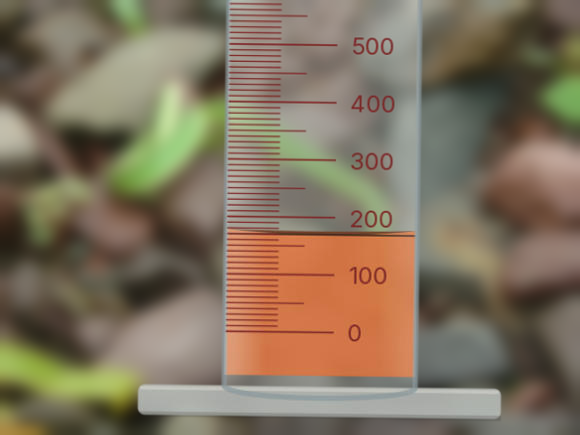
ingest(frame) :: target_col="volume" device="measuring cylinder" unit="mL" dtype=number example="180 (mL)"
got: 170 (mL)
